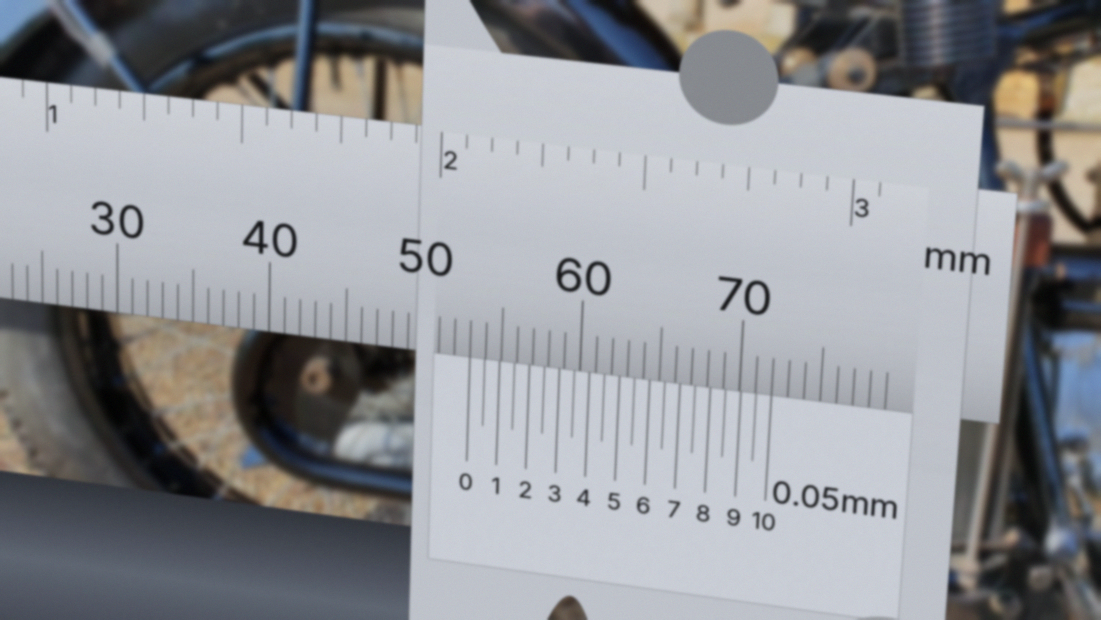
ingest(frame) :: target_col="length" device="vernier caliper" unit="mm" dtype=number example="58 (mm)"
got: 53.0 (mm)
